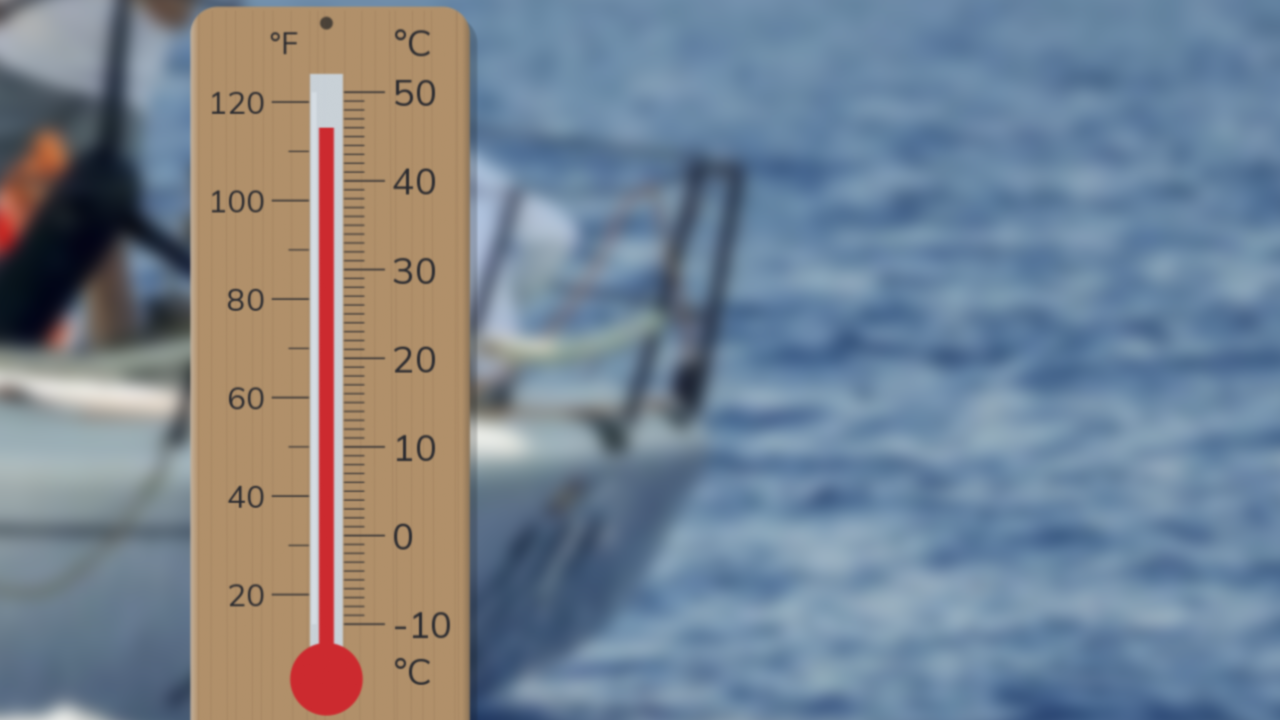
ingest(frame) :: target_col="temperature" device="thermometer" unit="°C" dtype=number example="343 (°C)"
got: 46 (°C)
